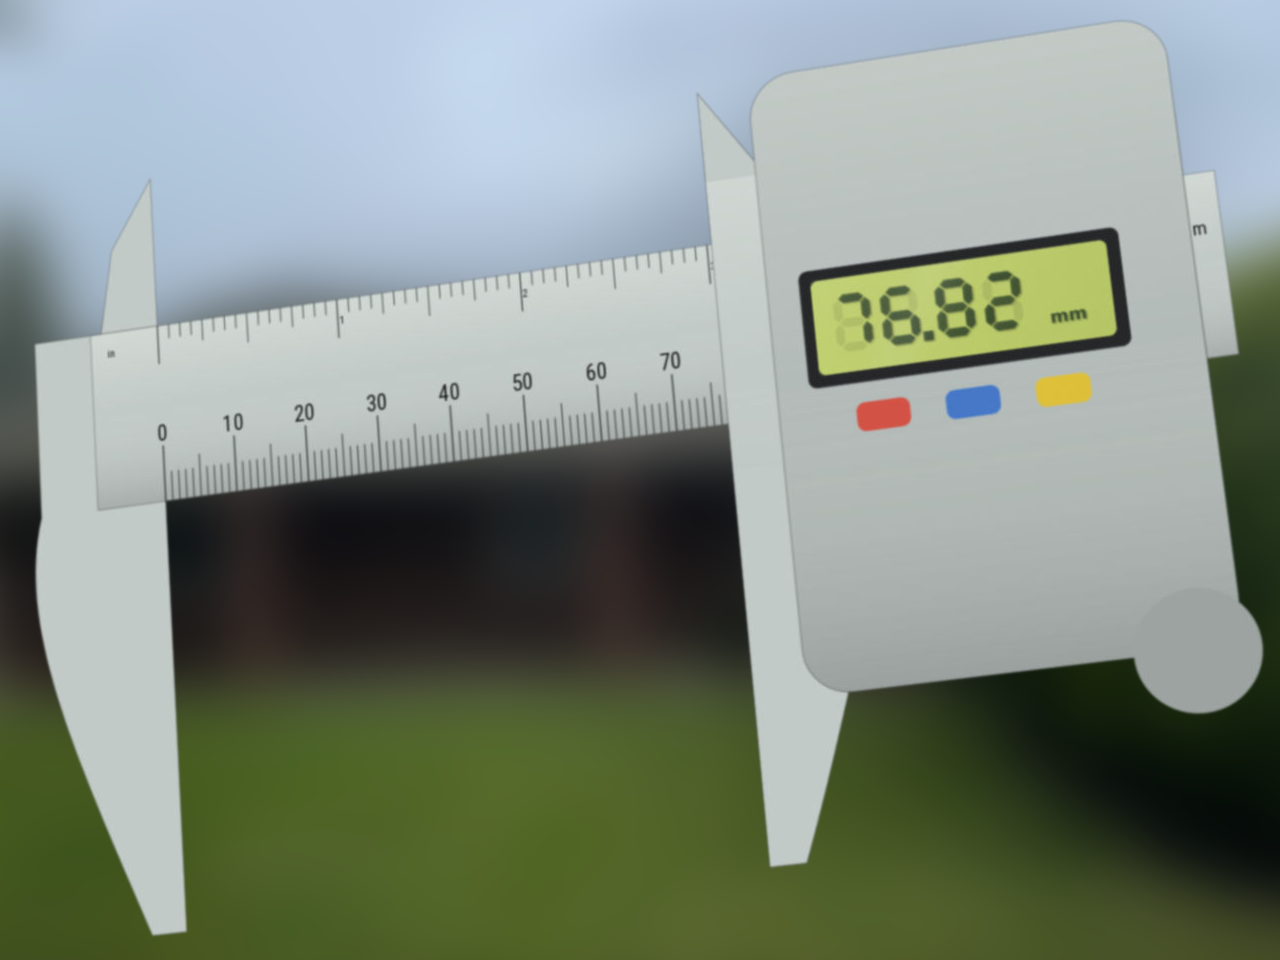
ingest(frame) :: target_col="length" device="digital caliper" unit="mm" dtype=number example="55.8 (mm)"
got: 76.82 (mm)
